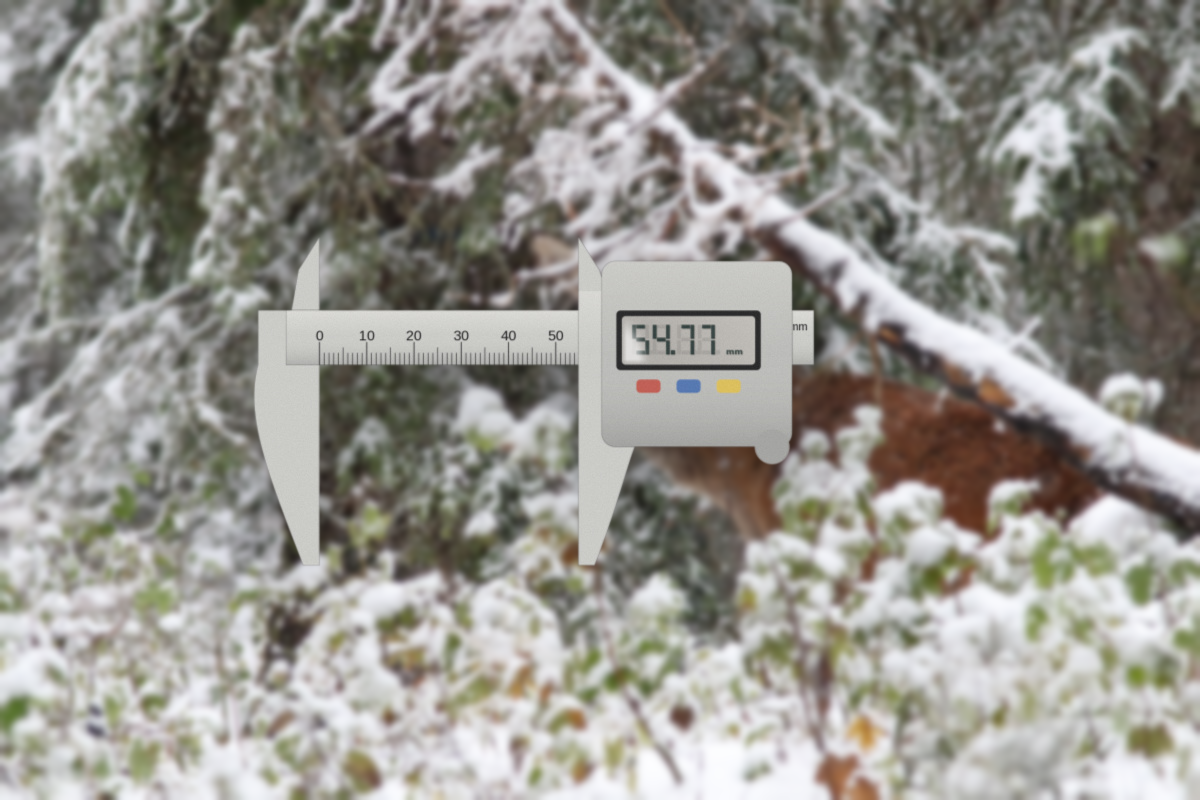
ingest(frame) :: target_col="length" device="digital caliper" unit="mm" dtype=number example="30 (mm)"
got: 54.77 (mm)
